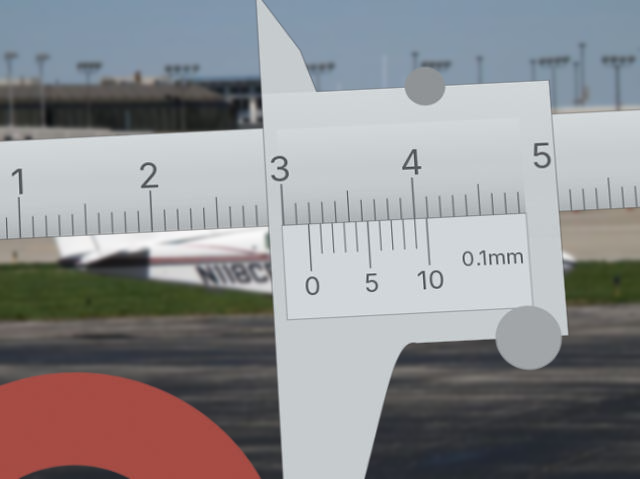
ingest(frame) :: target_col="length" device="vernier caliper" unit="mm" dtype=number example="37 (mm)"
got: 31.9 (mm)
